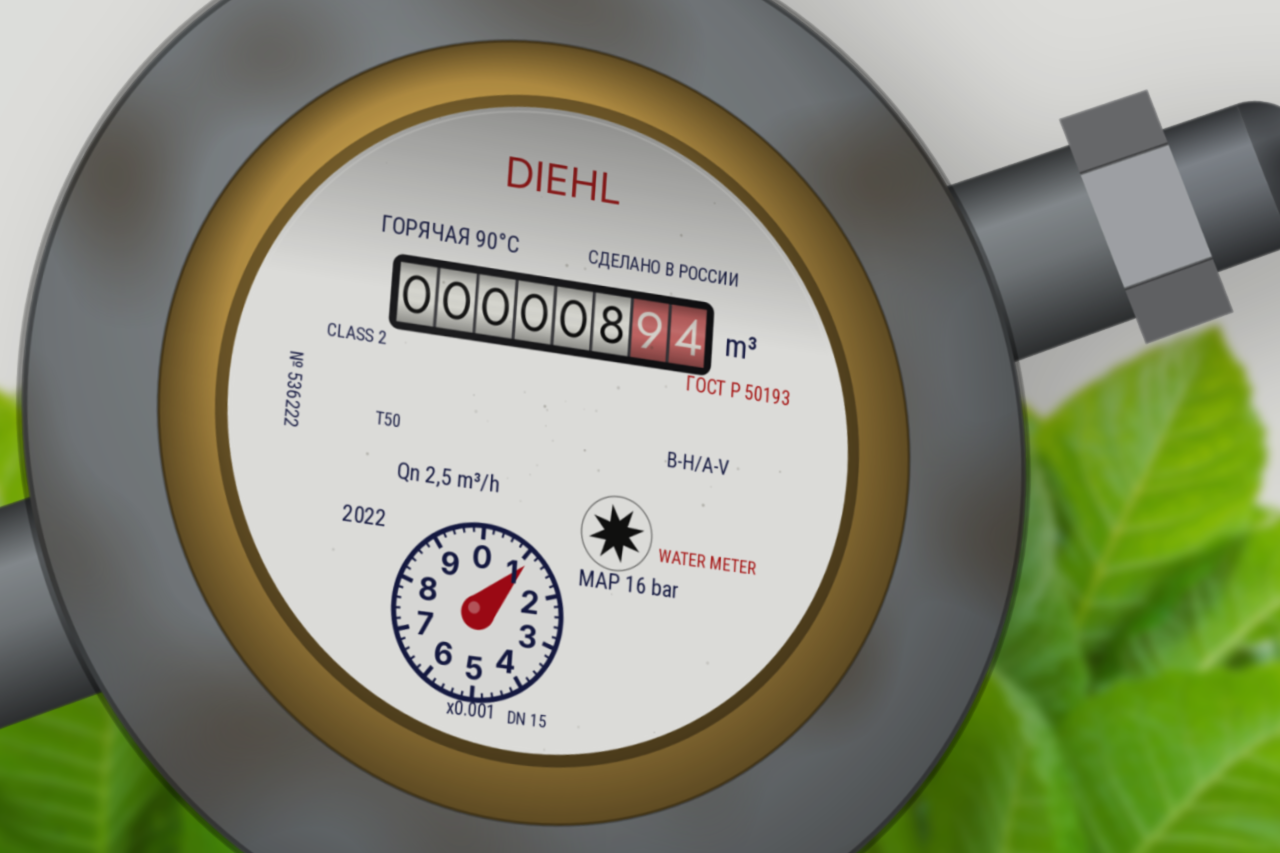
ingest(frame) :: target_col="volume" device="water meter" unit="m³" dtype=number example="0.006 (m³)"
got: 8.941 (m³)
